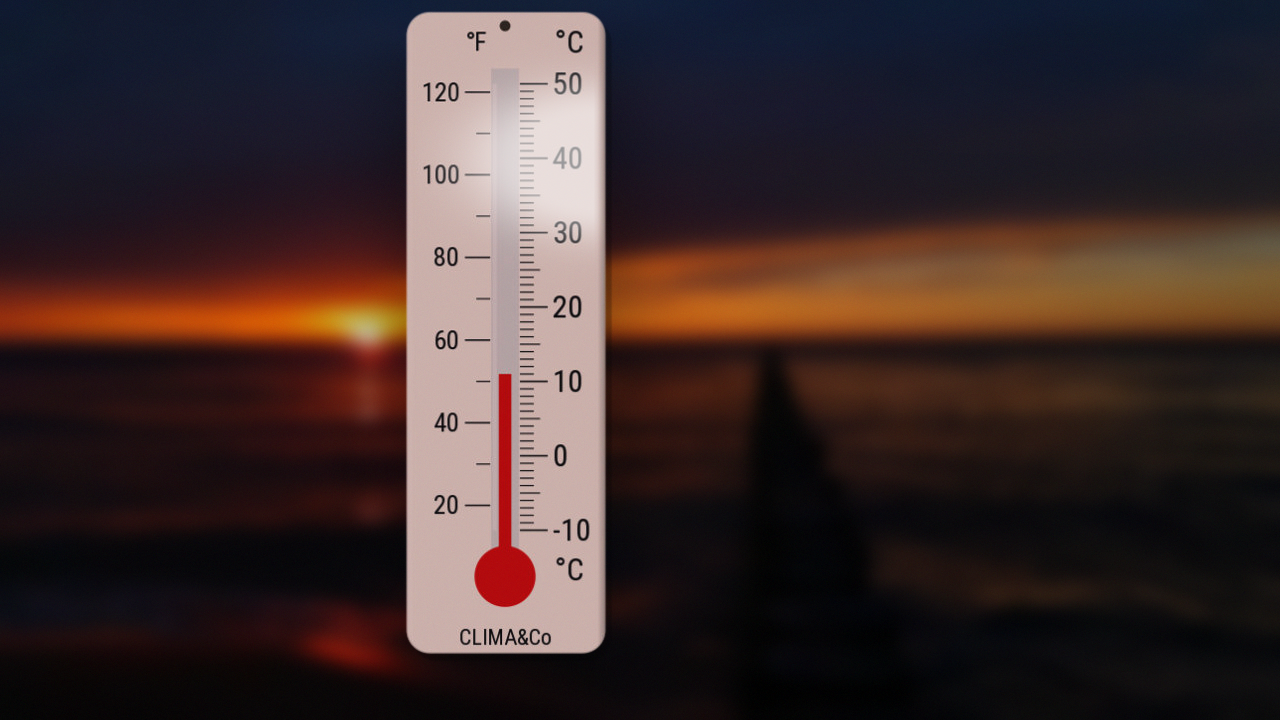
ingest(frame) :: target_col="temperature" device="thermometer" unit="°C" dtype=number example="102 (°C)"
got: 11 (°C)
